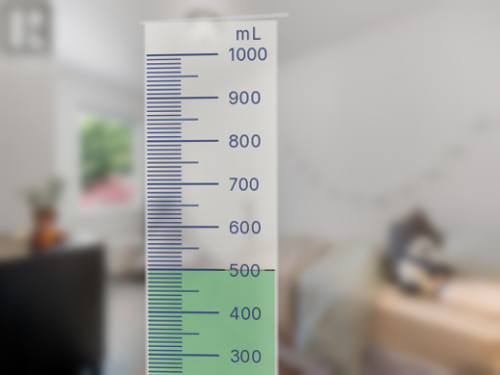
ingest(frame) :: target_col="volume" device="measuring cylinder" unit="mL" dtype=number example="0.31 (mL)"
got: 500 (mL)
